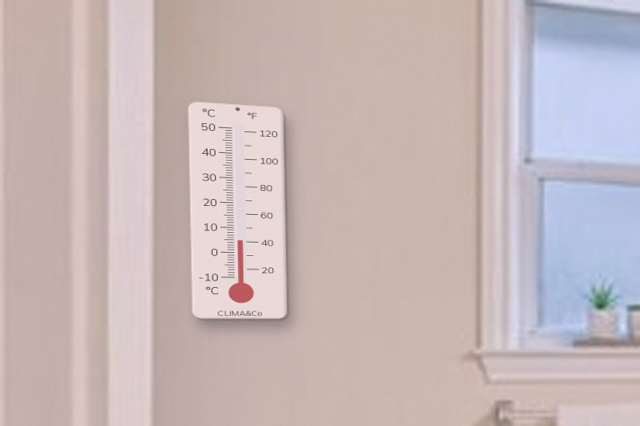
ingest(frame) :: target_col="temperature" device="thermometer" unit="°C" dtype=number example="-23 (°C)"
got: 5 (°C)
